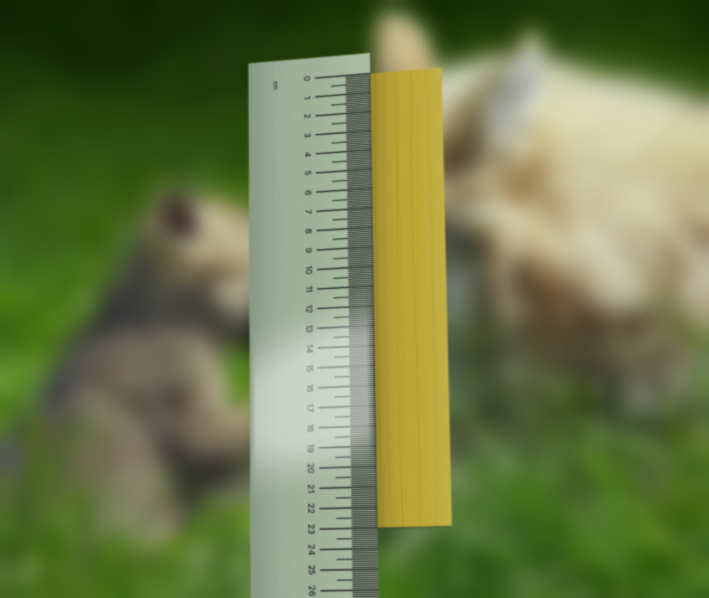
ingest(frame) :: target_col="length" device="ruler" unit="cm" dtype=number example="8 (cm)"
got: 23 (cm)
